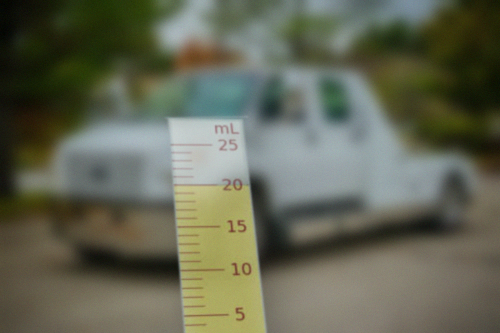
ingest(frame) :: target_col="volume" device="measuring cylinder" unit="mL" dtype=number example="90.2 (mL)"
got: 20 (mL)
